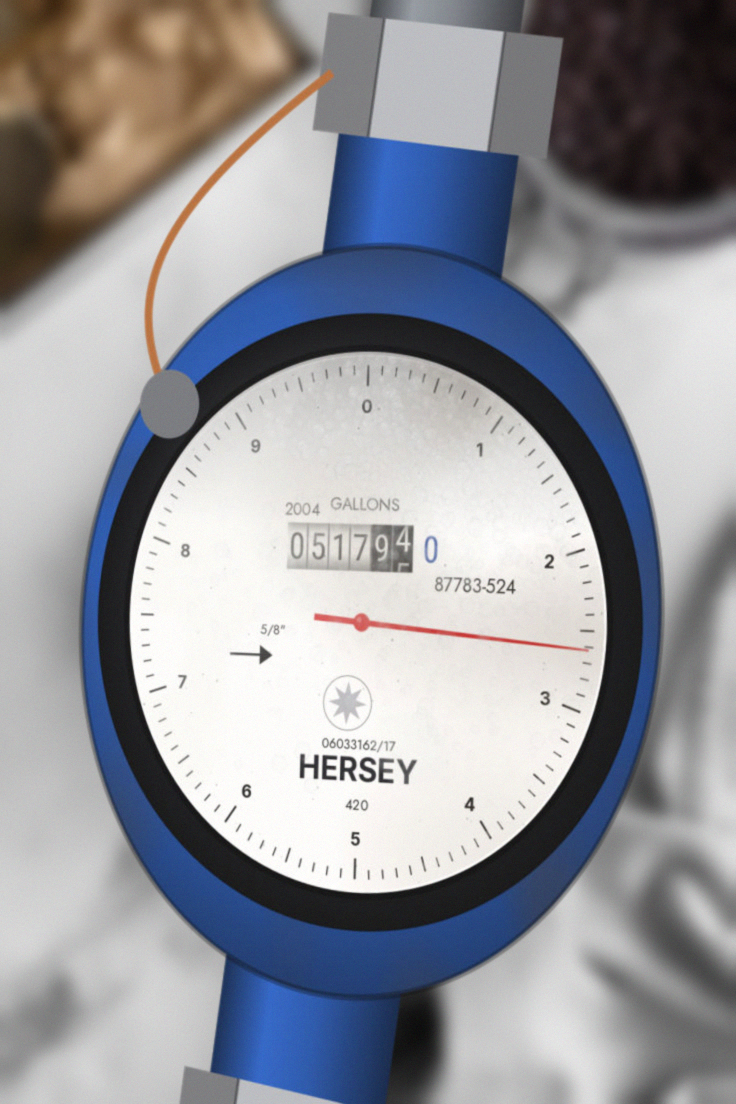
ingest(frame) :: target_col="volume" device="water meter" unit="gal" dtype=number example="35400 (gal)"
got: 517942.6 (gal)
